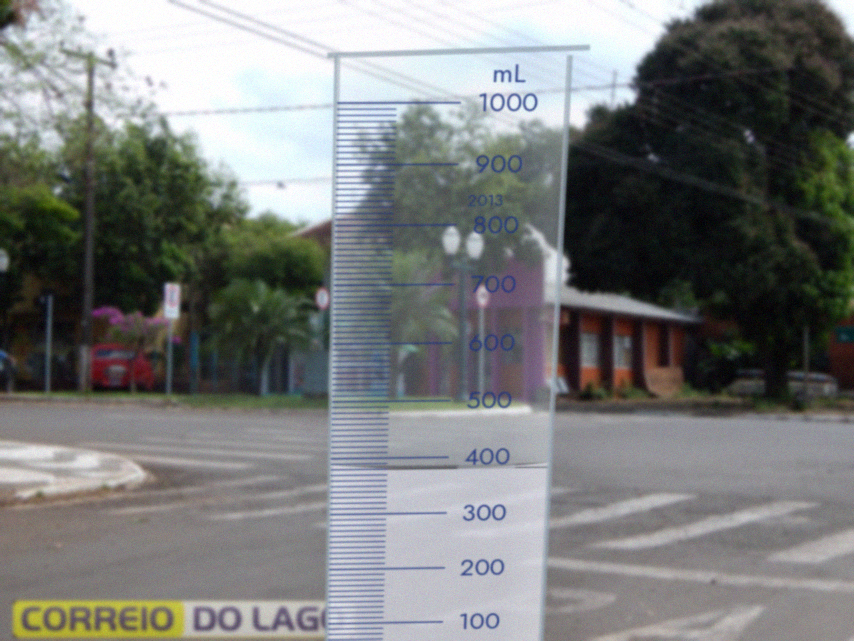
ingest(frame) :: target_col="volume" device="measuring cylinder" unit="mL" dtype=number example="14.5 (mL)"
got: 380 (mL)
